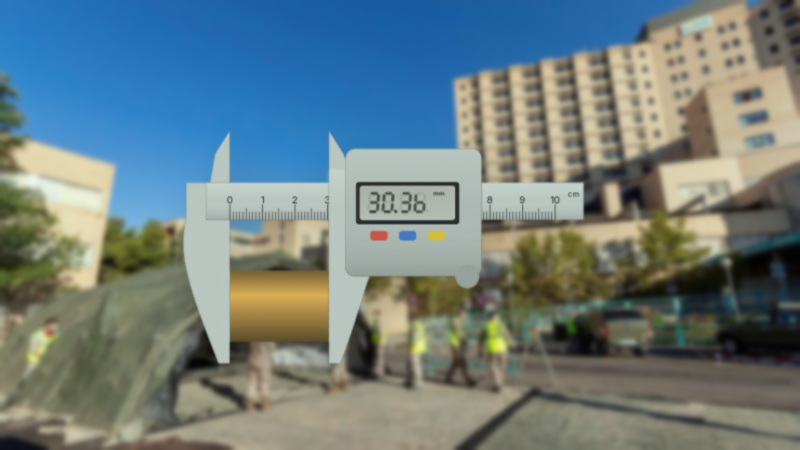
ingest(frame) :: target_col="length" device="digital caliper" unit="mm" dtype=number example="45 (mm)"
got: 30.36 (mm)
